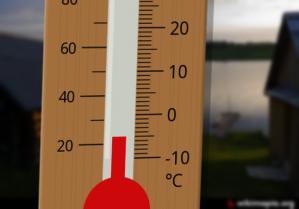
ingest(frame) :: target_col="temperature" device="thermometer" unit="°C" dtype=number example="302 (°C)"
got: -5 (°C)
